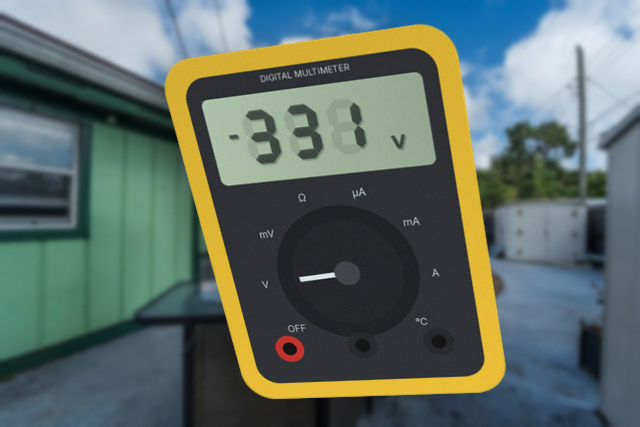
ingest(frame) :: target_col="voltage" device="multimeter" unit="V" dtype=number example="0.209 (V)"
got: -331 (V)
